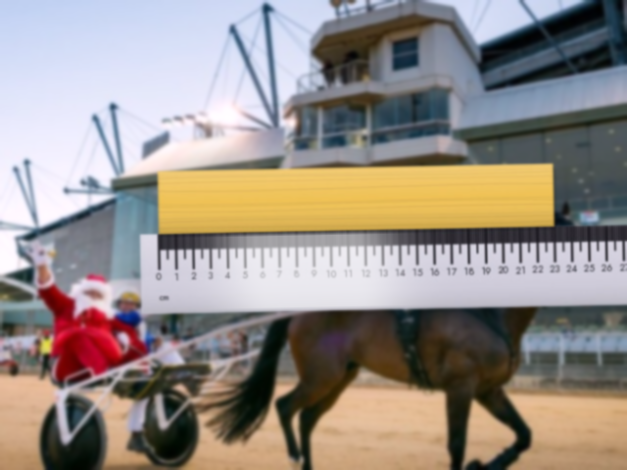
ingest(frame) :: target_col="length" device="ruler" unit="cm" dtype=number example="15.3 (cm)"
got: 23 (cm)
